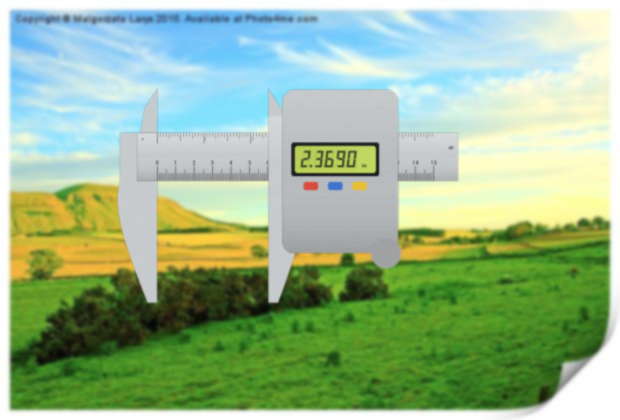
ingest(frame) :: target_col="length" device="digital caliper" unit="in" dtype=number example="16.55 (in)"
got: 2.3690 (in)
